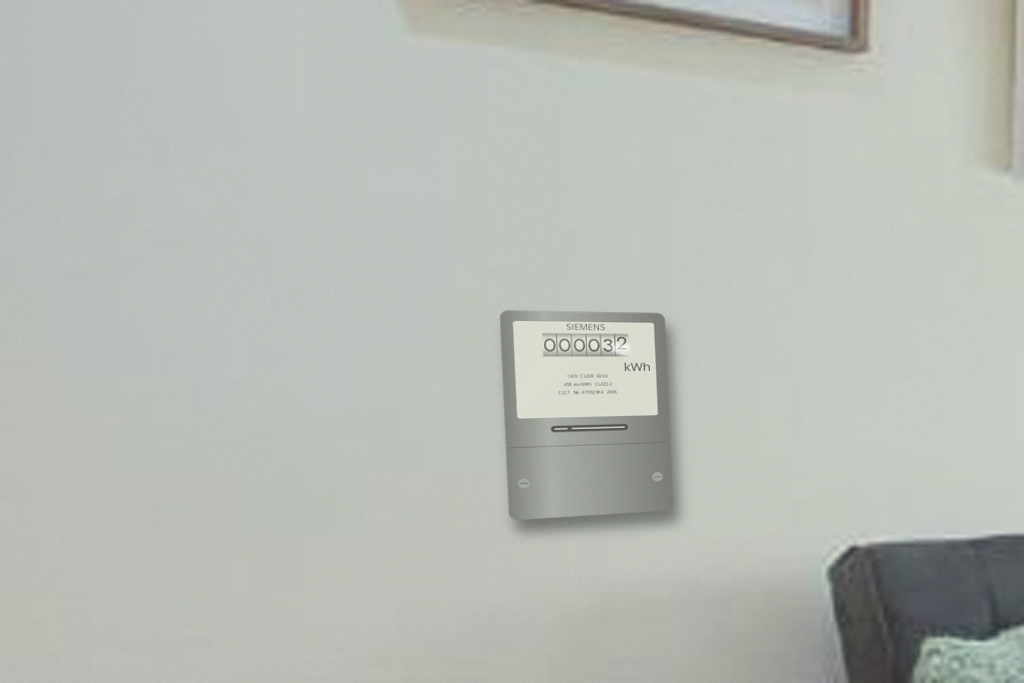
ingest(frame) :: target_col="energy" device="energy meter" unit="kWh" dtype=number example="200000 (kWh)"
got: 32 (kWh)
